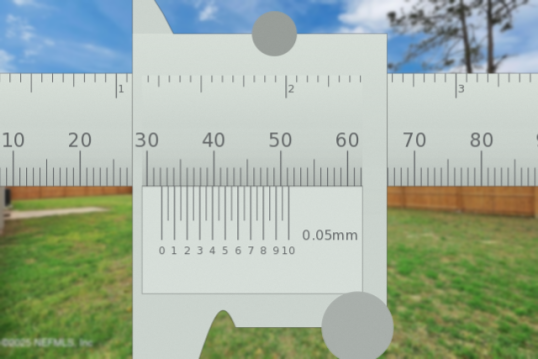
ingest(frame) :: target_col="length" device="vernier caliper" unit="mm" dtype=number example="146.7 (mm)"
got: 32.2 (mm)
